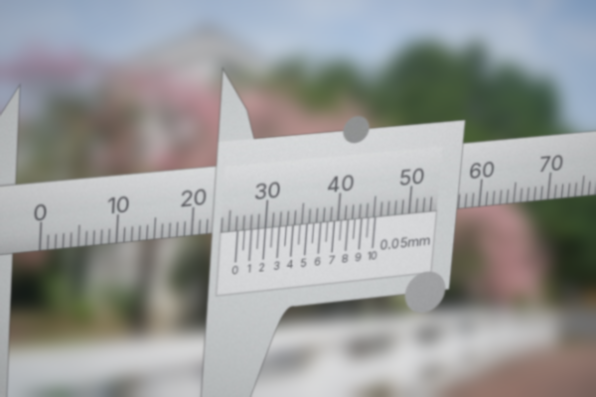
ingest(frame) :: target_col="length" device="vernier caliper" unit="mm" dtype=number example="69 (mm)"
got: 26.2 (mm)
